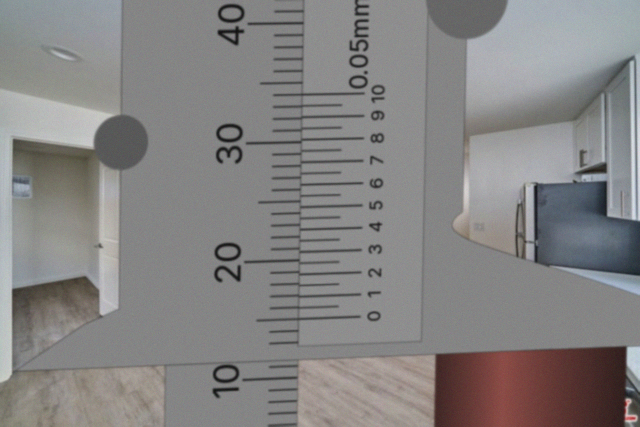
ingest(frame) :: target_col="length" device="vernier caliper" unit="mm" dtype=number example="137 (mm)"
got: 15.0 (mm)
